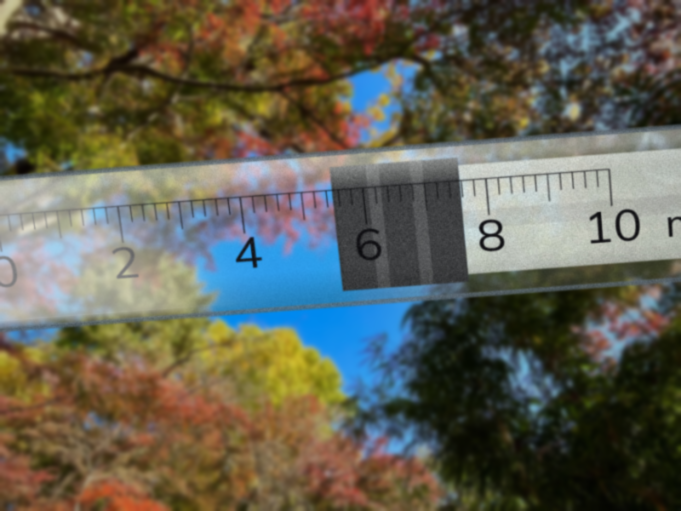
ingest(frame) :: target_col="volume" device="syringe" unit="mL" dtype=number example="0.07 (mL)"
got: 5.5 (mL)
